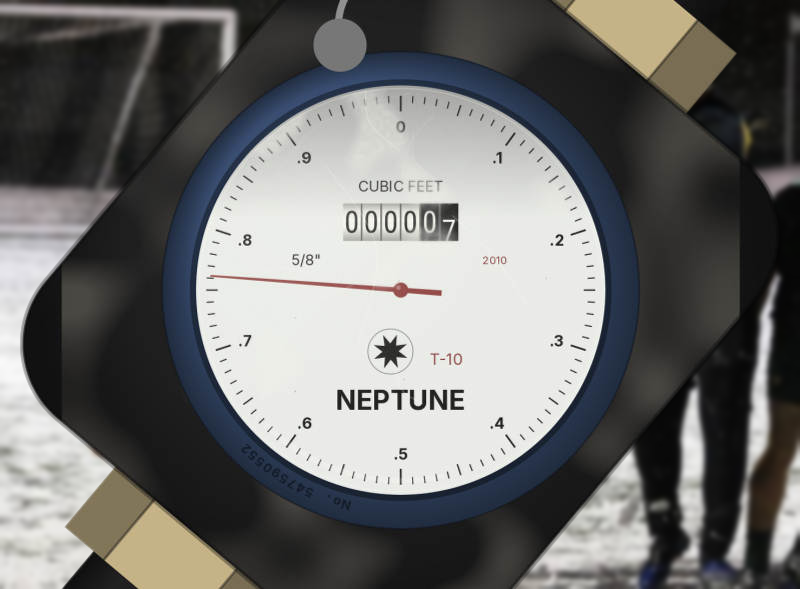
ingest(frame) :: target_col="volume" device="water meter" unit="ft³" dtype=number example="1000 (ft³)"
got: 6.76 (ft³)
